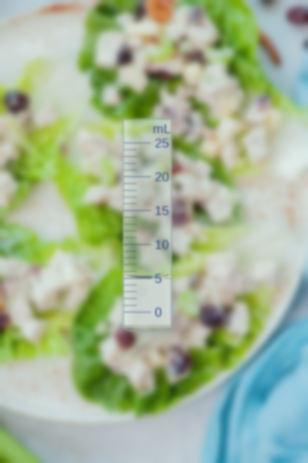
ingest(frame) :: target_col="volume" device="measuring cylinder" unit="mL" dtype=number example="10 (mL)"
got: 5 (mL)
